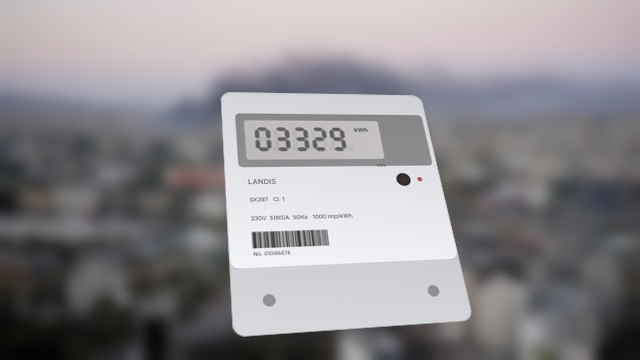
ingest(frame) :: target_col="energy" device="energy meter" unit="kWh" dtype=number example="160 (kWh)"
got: 3329 (kWh)
